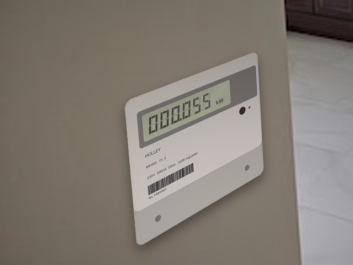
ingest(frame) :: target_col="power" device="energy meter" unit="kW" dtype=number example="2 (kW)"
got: 0.055 (kW)
